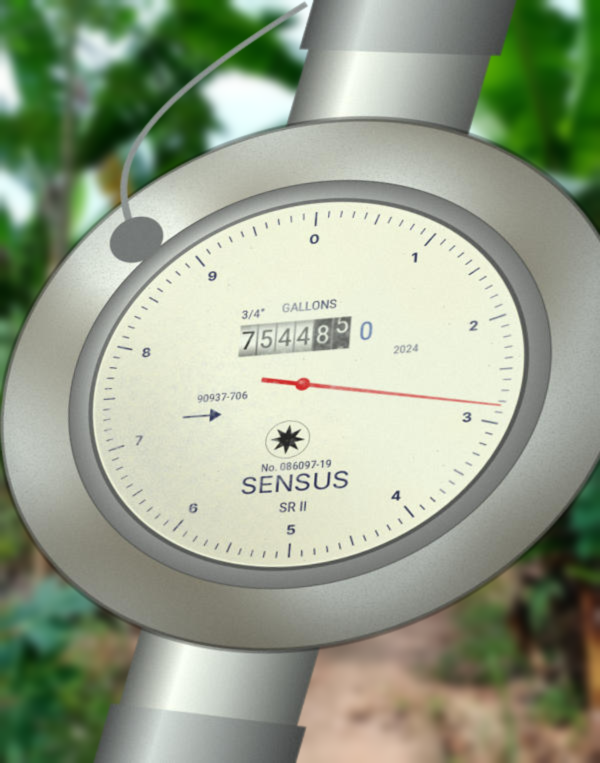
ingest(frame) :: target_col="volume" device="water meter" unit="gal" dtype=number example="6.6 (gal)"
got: 7544852.8 (gal)
